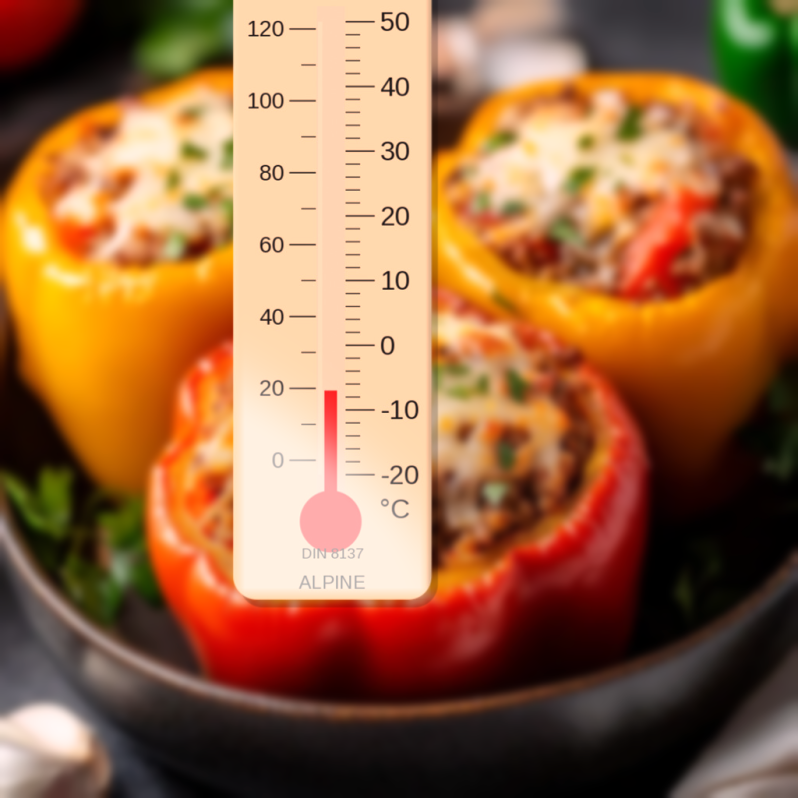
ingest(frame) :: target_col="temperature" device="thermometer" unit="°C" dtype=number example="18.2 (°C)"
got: -7 (°C)
